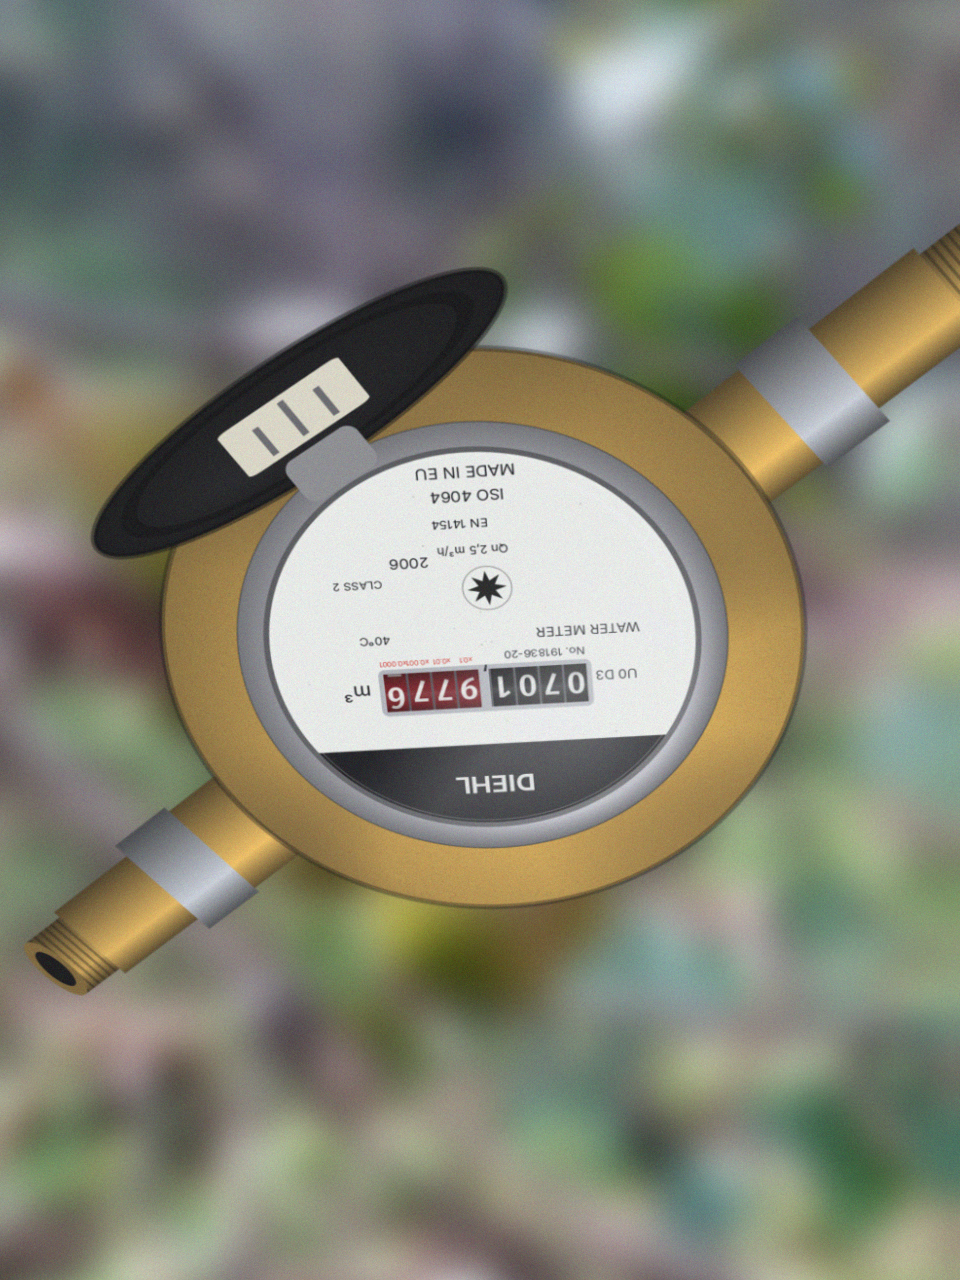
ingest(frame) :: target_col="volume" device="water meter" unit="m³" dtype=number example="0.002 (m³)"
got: 701.9776 (m³)
